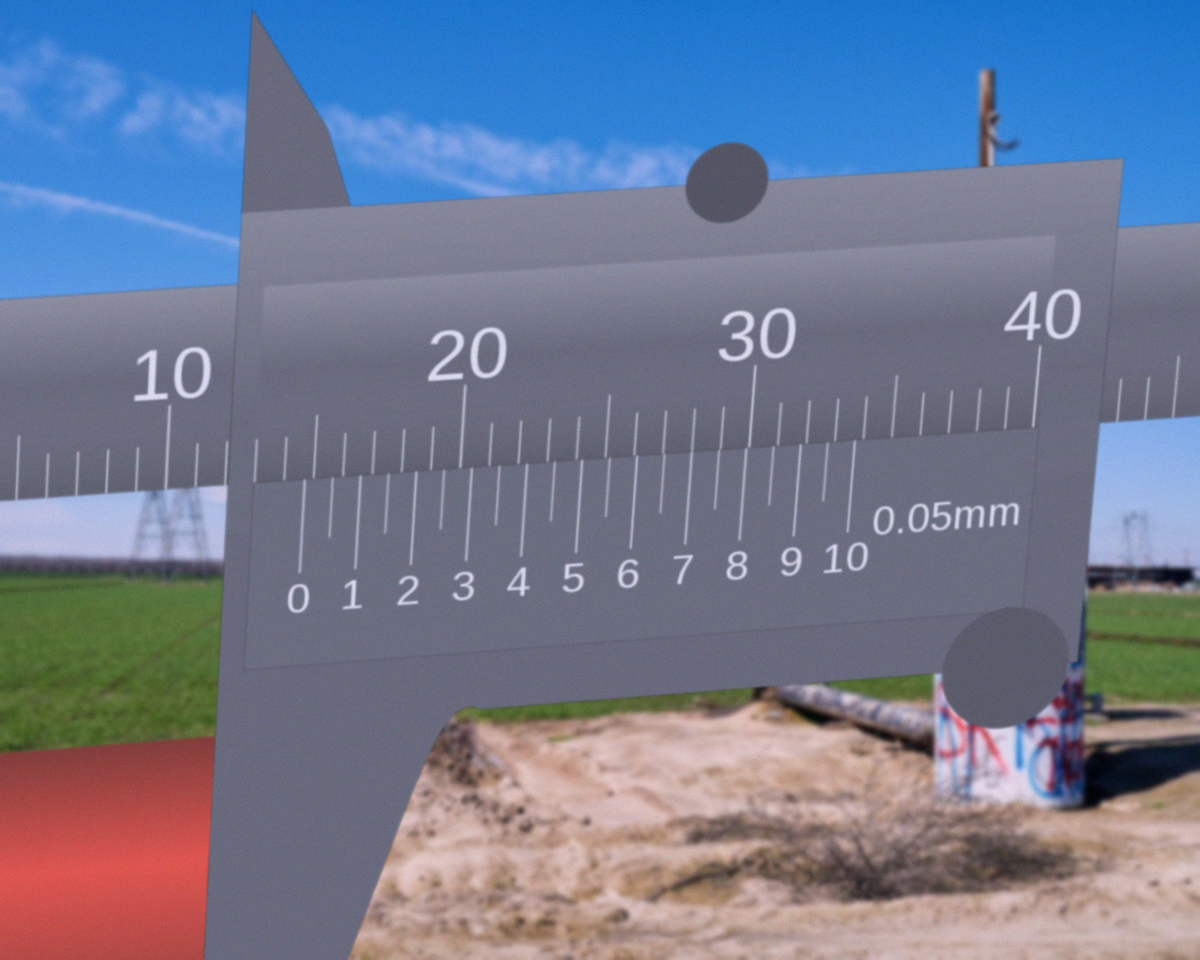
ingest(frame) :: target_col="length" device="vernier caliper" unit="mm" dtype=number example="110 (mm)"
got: 14.7 (mm)
